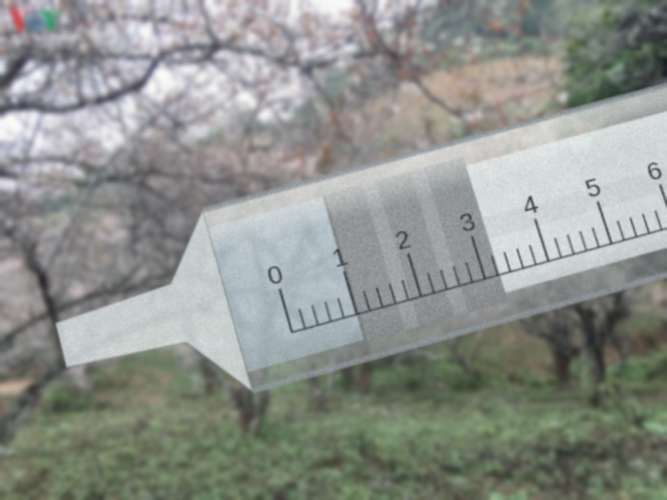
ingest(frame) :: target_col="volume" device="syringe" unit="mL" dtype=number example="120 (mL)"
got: 1 (mL)
